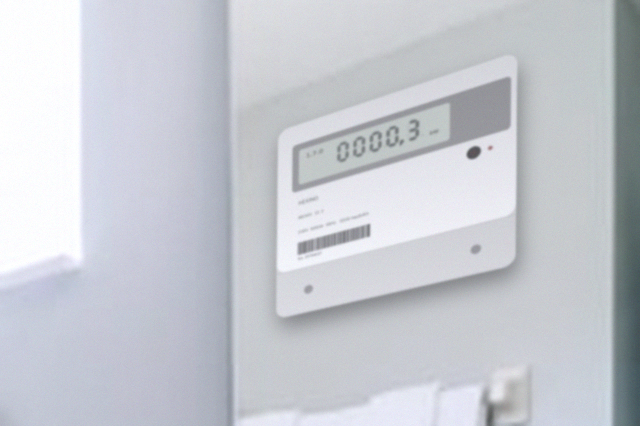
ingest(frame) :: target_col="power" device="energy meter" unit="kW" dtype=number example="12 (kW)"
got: 0.3 (kW)
